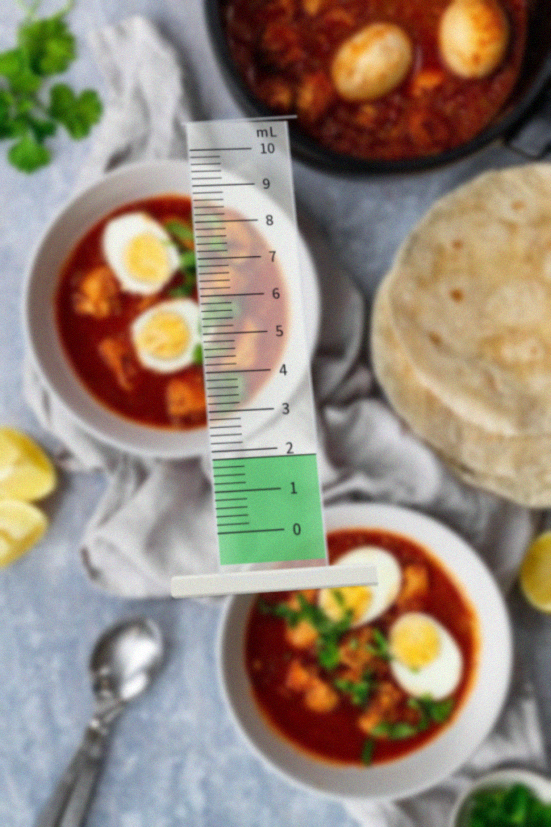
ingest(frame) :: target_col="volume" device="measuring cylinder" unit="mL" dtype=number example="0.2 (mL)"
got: 1.8 (mL)
